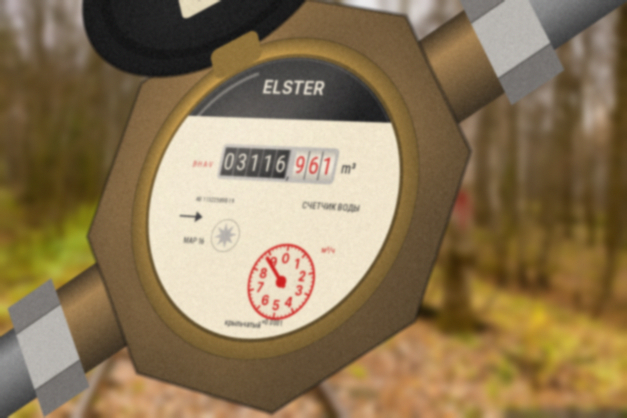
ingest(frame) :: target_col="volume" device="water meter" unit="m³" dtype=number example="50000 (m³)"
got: 3116.9618 (m³)
